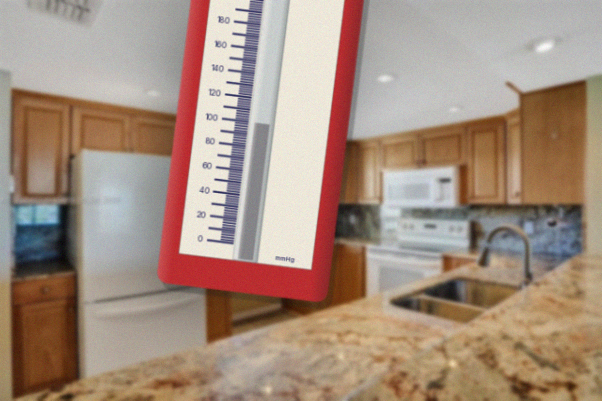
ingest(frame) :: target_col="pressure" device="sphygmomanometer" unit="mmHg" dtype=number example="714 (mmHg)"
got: 100 (mmHg)
